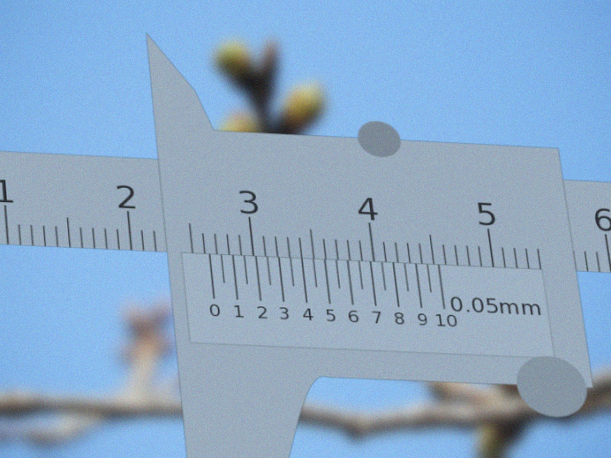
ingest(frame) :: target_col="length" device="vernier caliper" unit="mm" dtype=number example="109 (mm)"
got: 26.4 (mm)
